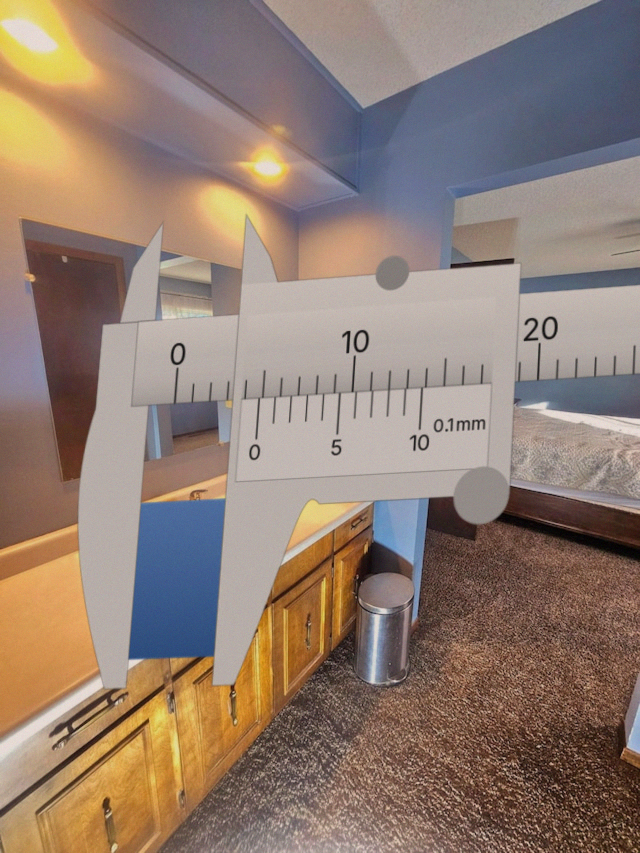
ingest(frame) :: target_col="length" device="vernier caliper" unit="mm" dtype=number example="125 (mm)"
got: 4.8 (mm)
